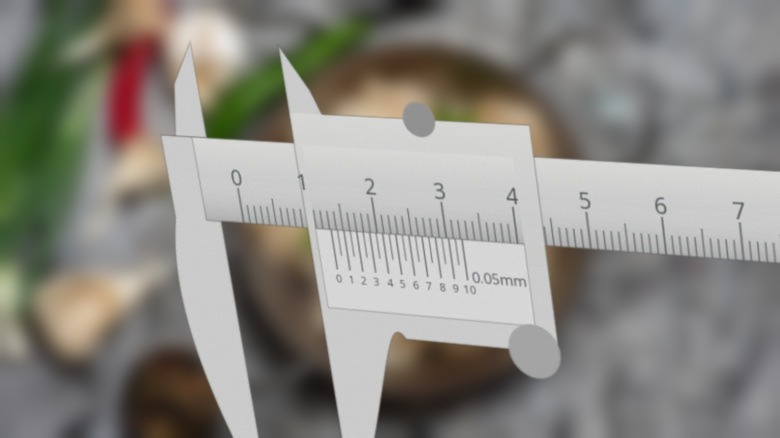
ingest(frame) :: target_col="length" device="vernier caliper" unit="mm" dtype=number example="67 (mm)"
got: 13.2 (mm)
